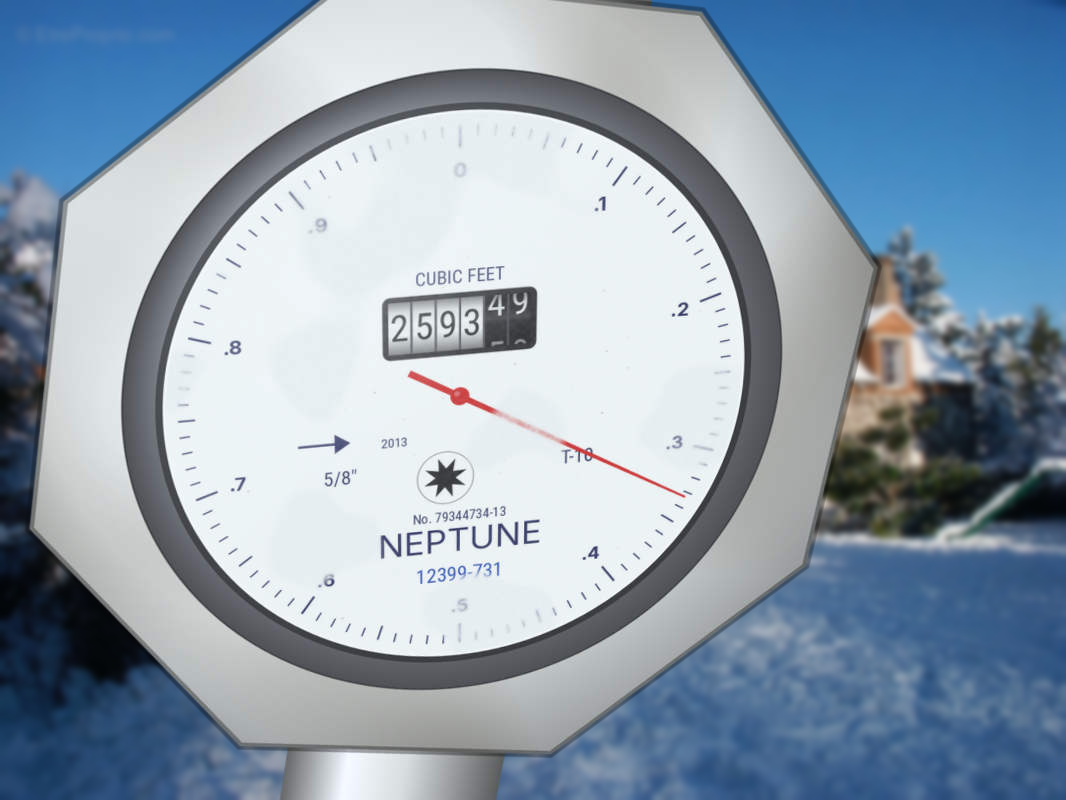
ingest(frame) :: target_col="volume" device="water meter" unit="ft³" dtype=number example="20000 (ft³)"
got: 259349.33 (ft³)
